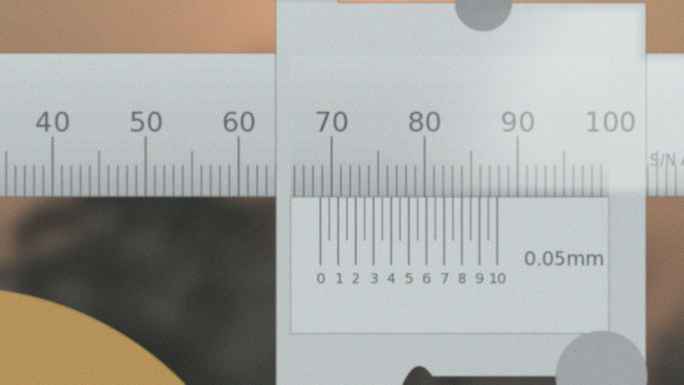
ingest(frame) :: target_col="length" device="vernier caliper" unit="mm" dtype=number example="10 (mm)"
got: 68.8 (mm)
